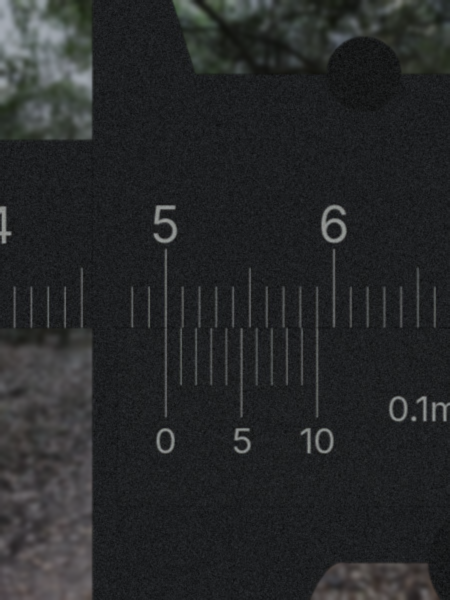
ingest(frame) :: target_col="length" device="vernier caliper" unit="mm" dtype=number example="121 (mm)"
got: 50.0 (mm)
